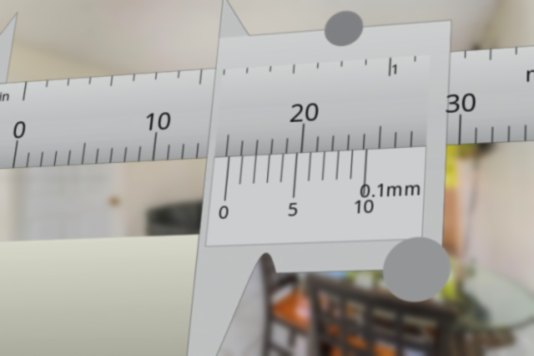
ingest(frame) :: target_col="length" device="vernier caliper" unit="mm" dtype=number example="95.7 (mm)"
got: 15.2 (mm)
